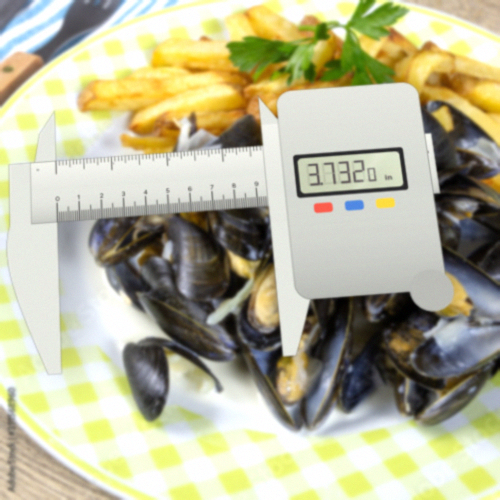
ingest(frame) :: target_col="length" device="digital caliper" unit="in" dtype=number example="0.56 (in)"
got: 3.7320 (in)
